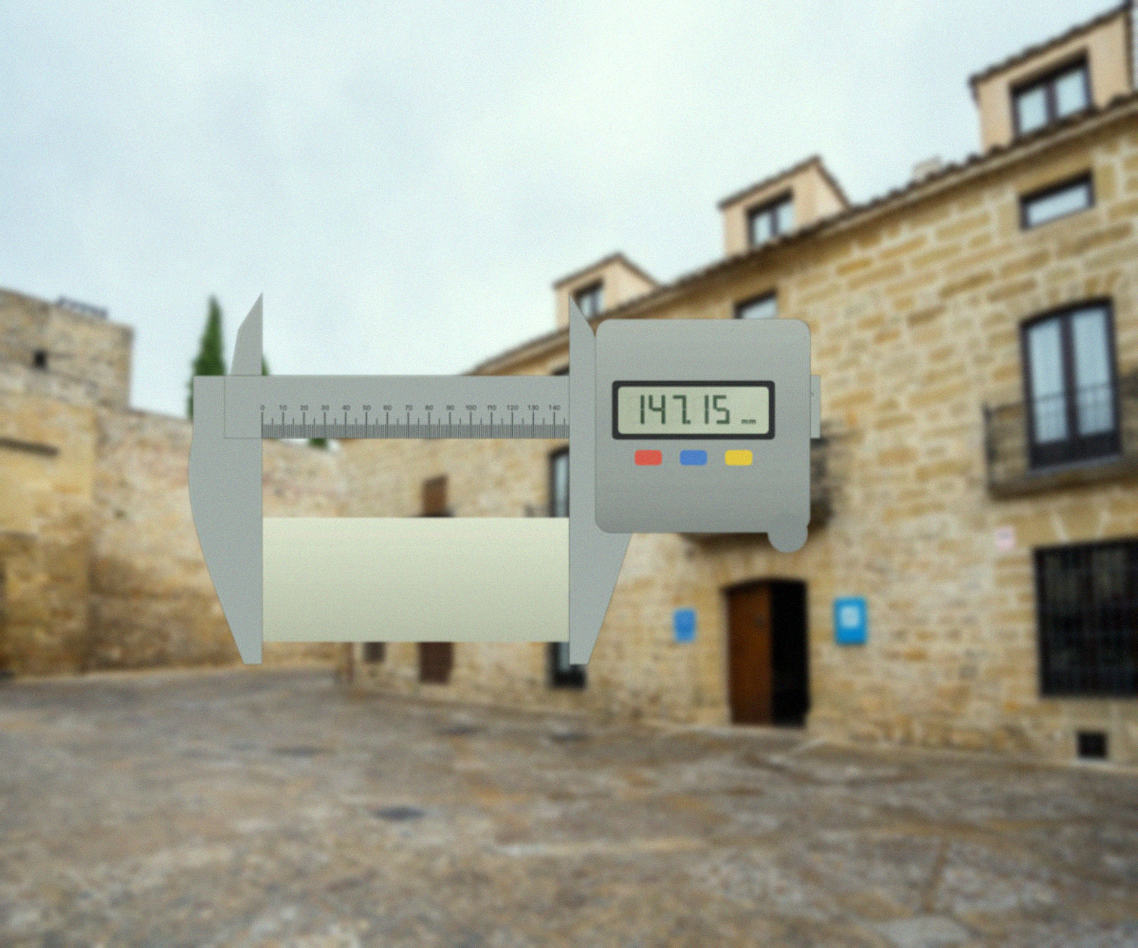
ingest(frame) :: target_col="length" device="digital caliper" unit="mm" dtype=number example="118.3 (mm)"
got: 147.15 (mm)
